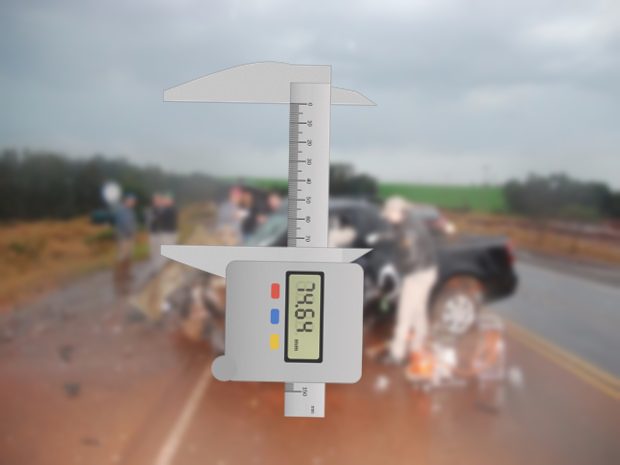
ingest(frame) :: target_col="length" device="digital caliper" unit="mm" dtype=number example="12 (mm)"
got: 74.64 (mm)
